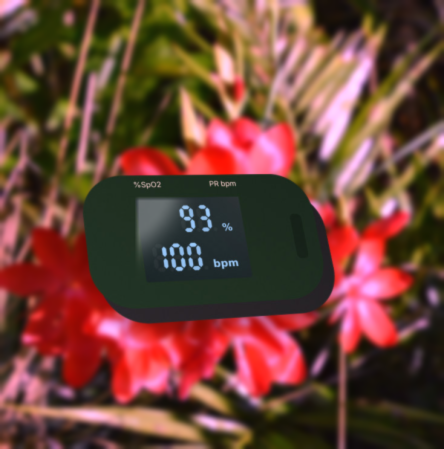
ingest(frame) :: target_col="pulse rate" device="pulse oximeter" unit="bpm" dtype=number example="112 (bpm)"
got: 100 (bpm)
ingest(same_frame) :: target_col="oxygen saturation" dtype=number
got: 93 (%)
